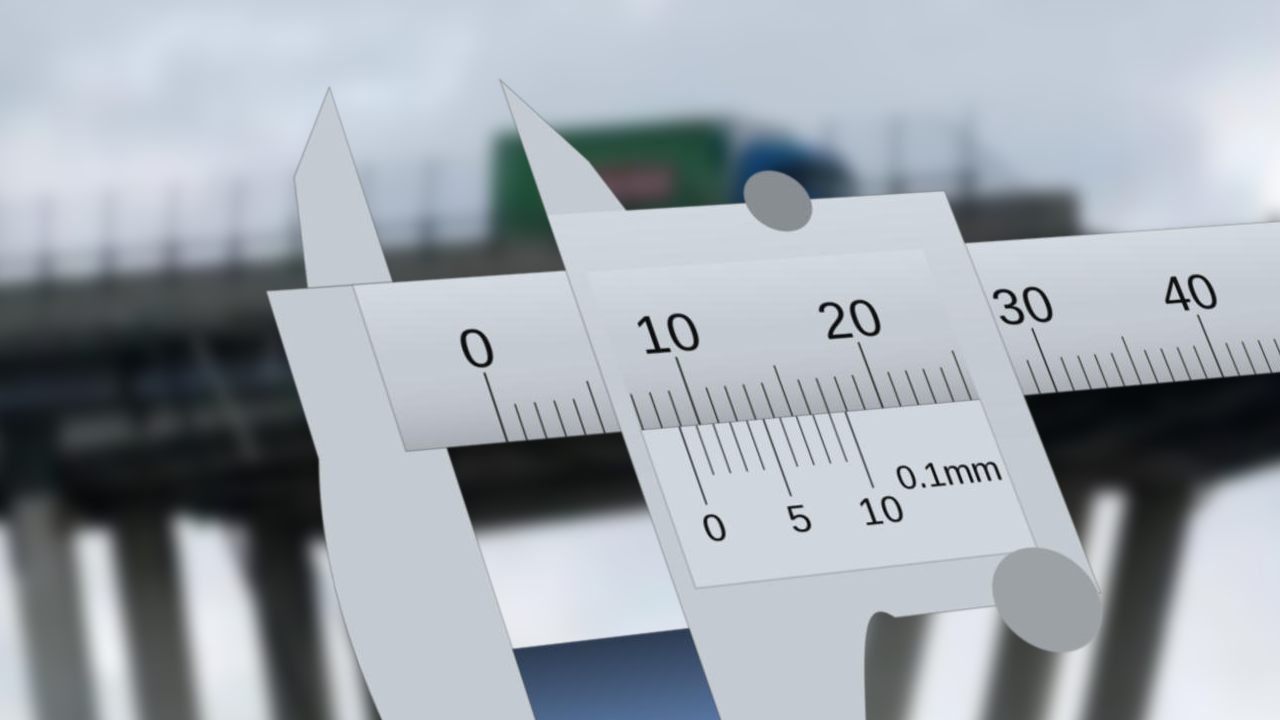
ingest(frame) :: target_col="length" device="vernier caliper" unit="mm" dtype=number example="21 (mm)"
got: 8.9 (mm)
